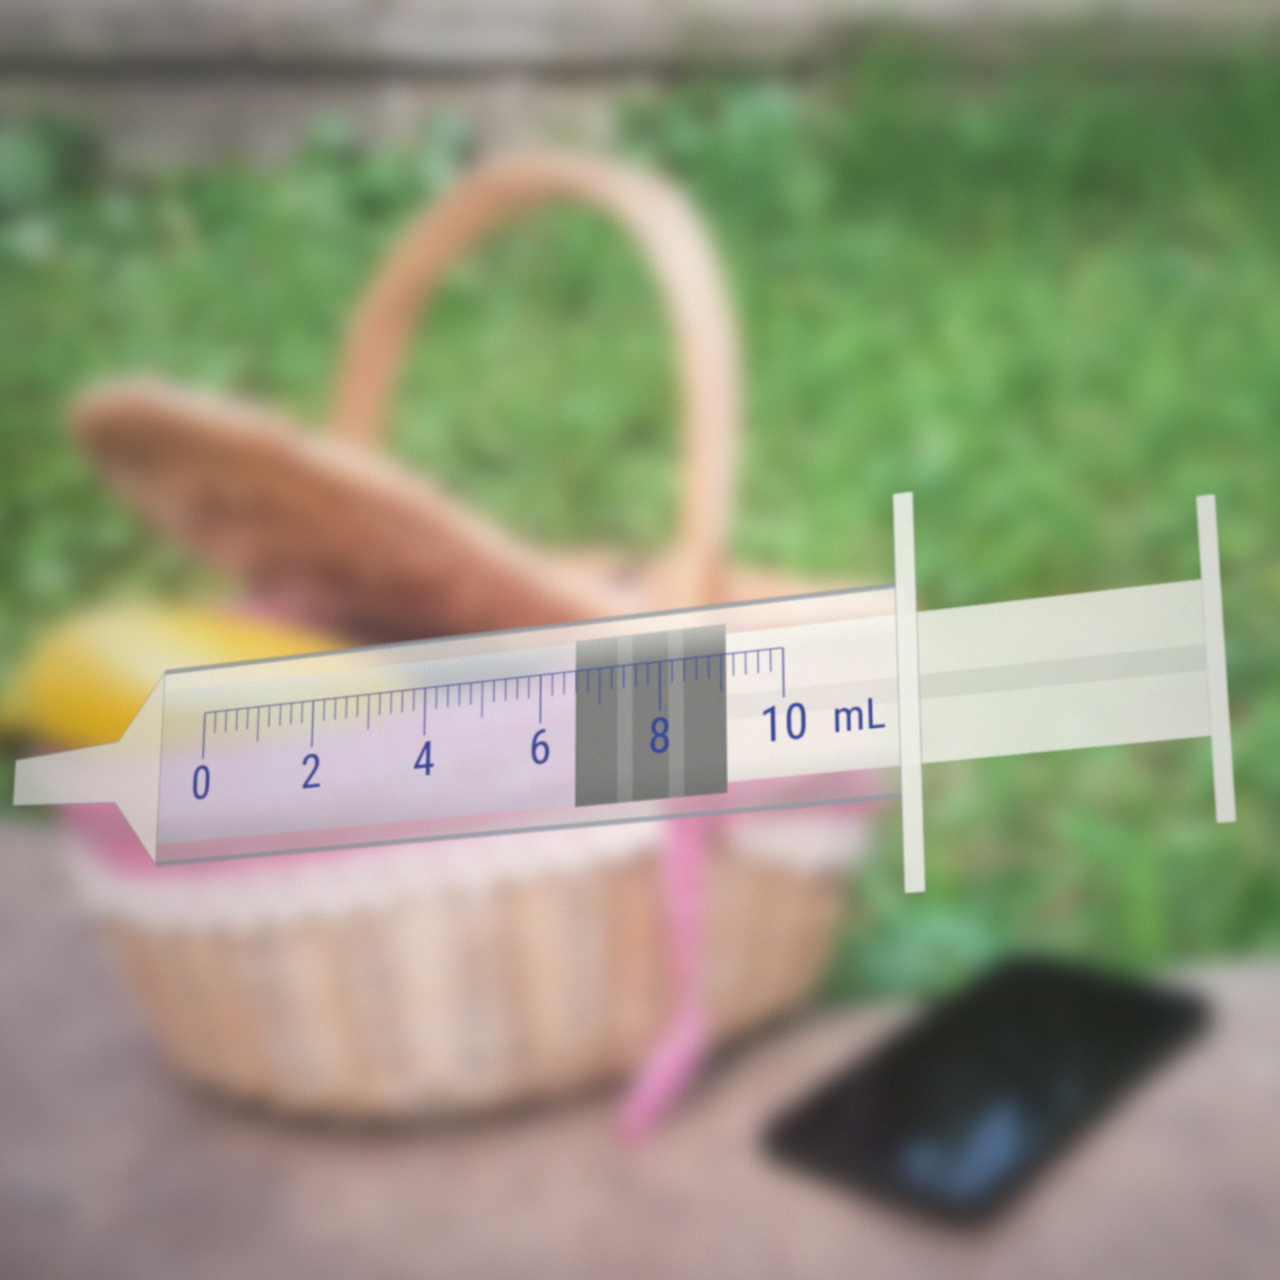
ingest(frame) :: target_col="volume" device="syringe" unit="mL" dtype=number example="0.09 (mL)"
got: 6.6 (mL)
